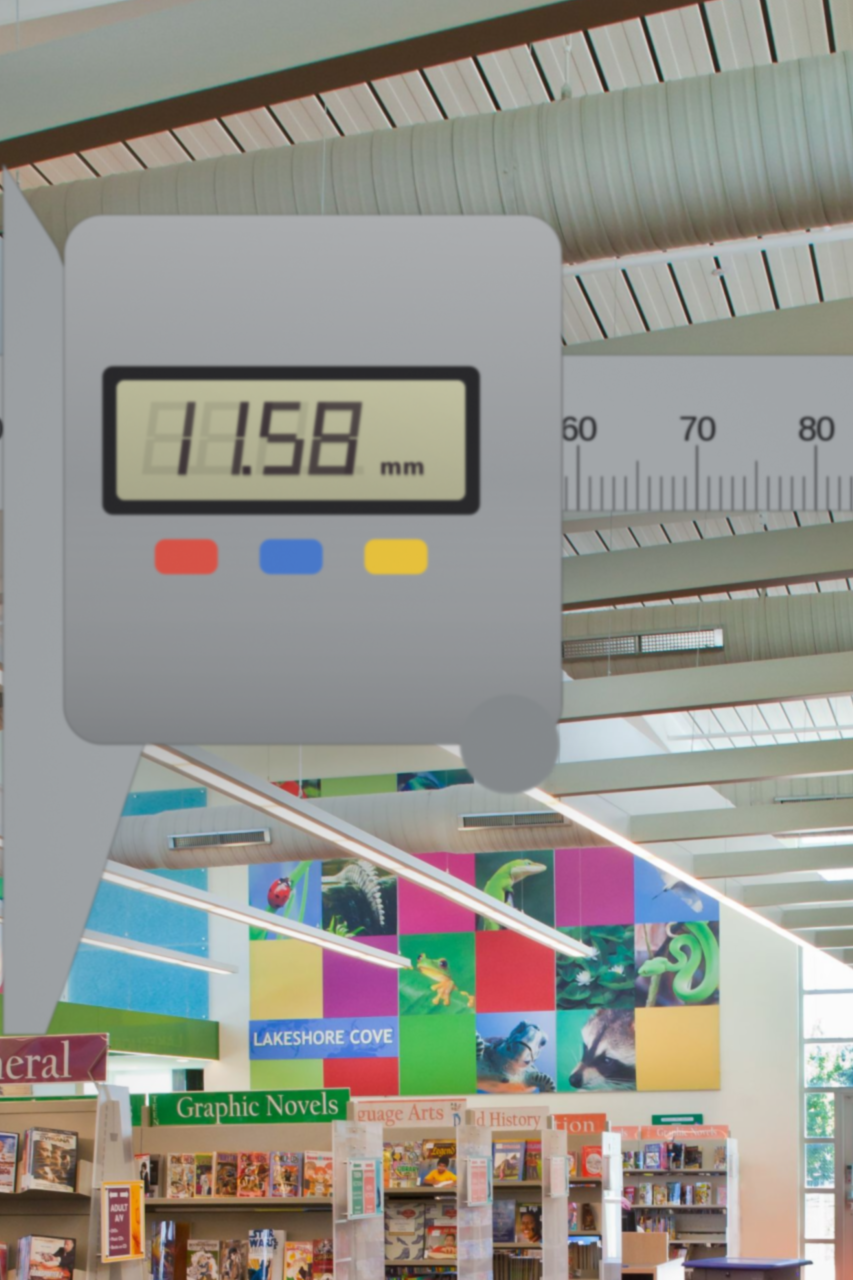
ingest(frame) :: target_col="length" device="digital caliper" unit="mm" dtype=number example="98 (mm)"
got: 11.58 (mm)
